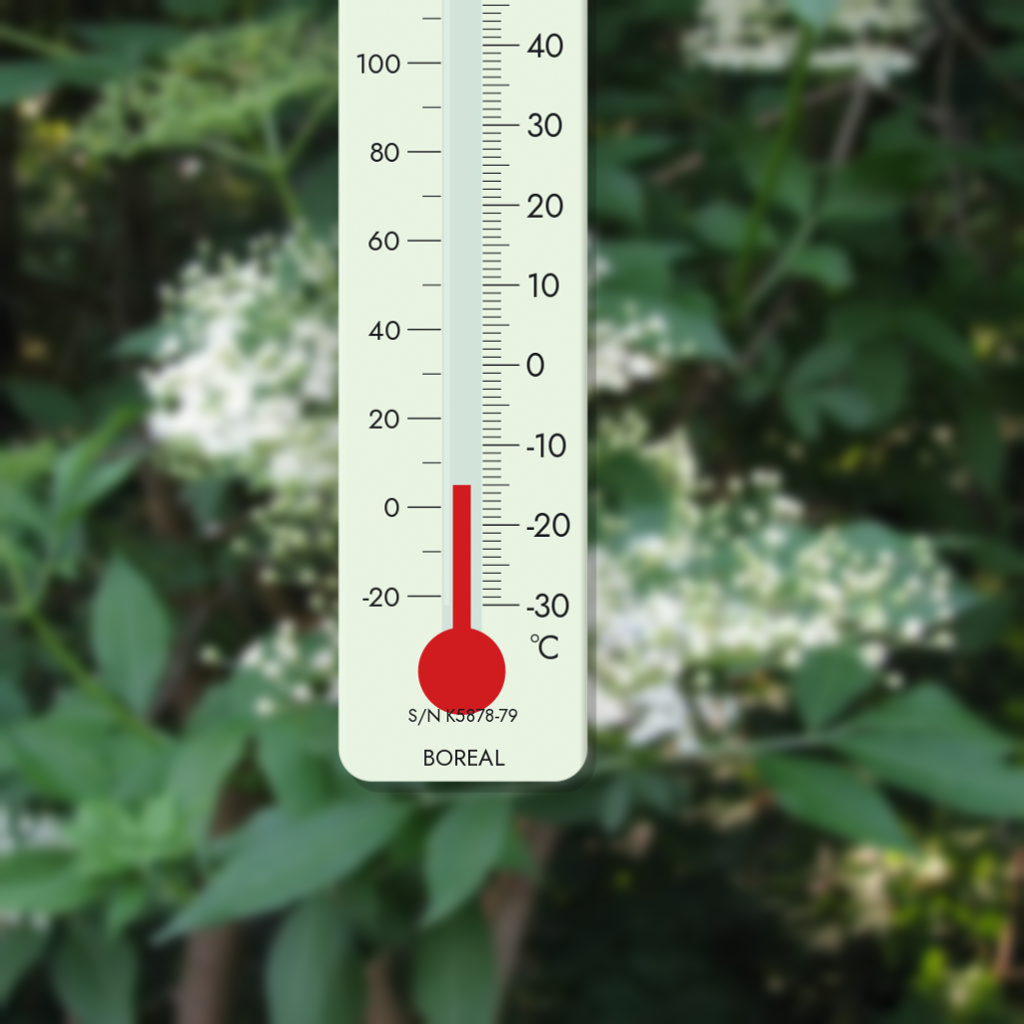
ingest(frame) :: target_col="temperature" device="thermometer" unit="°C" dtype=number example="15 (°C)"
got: -15 (°C)
